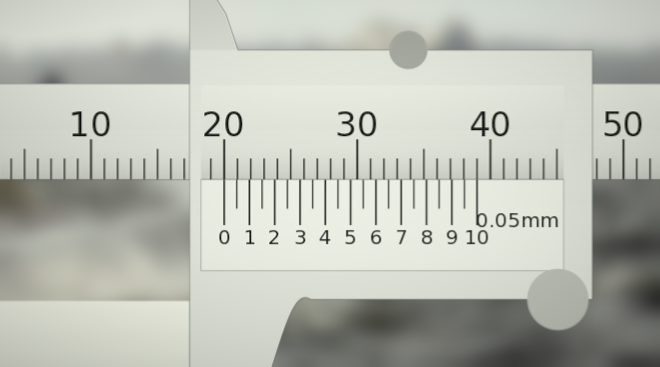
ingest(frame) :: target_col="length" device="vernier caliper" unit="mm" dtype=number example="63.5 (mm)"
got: 20.0 (mm)
